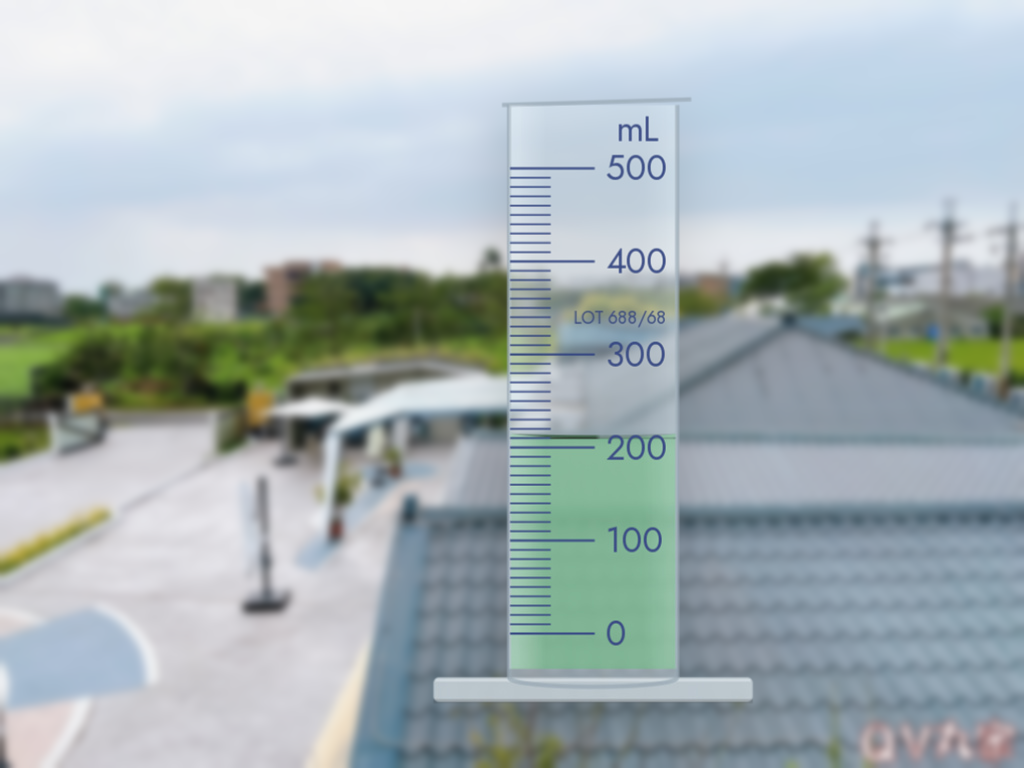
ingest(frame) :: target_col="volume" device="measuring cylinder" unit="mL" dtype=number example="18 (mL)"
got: 210 (mL)
